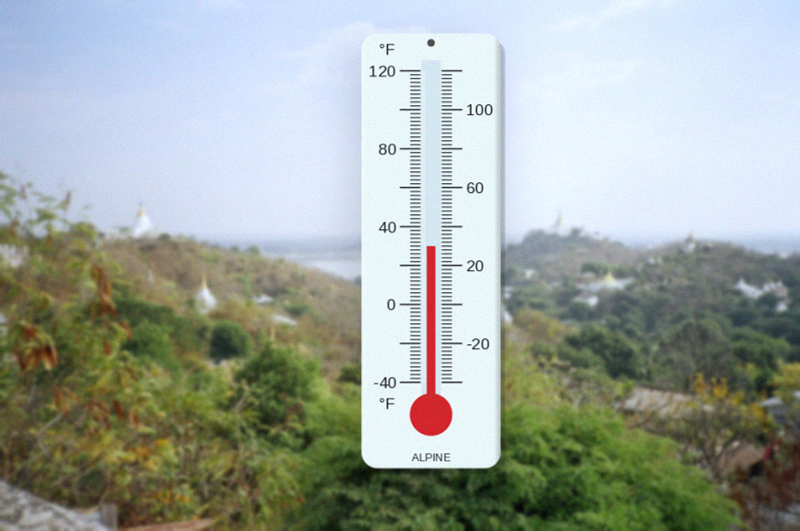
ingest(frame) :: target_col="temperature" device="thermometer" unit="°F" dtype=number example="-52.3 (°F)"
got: 30 (°F)
